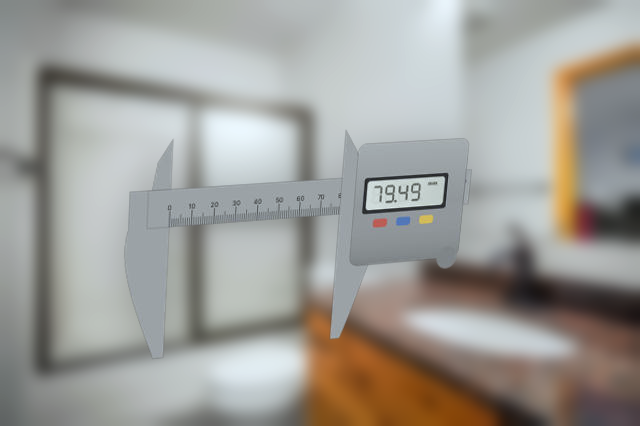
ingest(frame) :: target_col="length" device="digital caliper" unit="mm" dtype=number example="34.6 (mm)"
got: 79.49 (mm)
